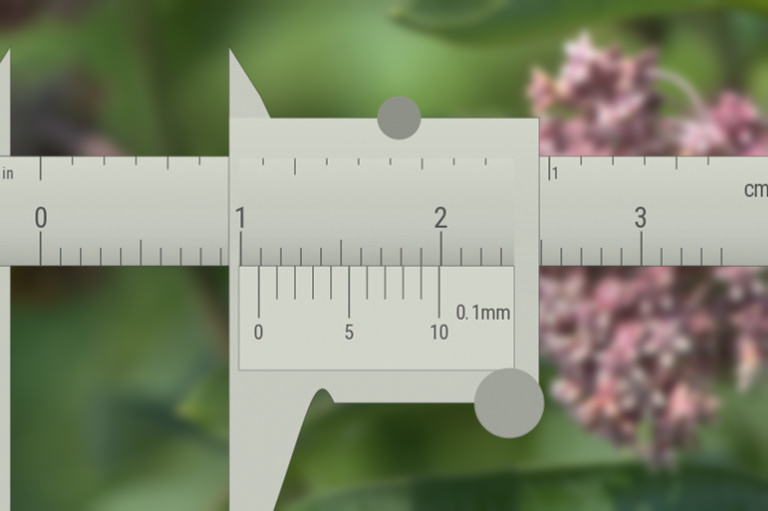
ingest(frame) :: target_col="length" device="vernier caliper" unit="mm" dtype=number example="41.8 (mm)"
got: 10.9 (mm)
